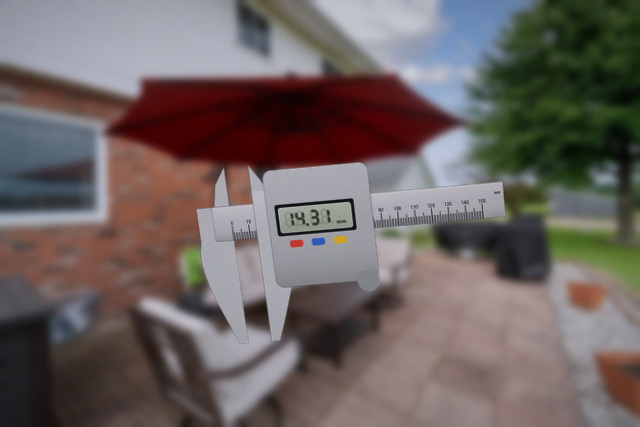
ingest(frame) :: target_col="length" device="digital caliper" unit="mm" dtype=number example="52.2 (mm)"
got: 14.31 (mm)
